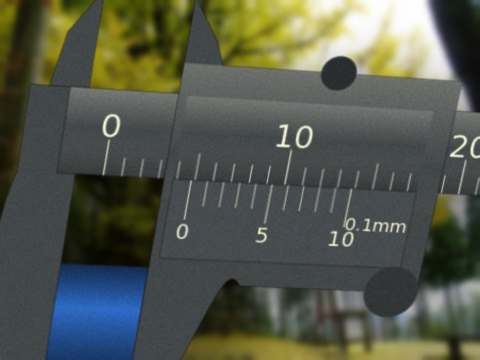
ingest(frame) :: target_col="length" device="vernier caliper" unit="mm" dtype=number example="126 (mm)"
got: 4.8 (mm)
